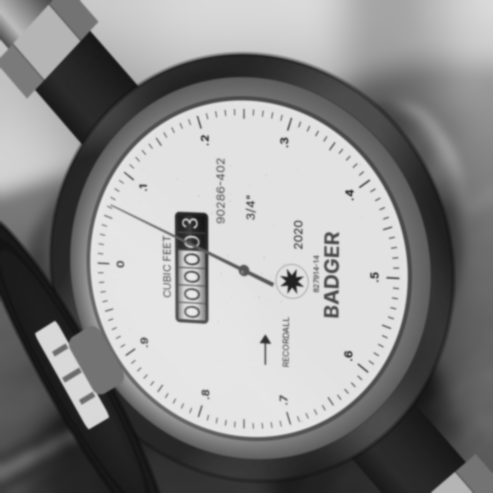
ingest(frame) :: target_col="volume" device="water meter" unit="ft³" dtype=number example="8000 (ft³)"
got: 3.06 (ft³)
